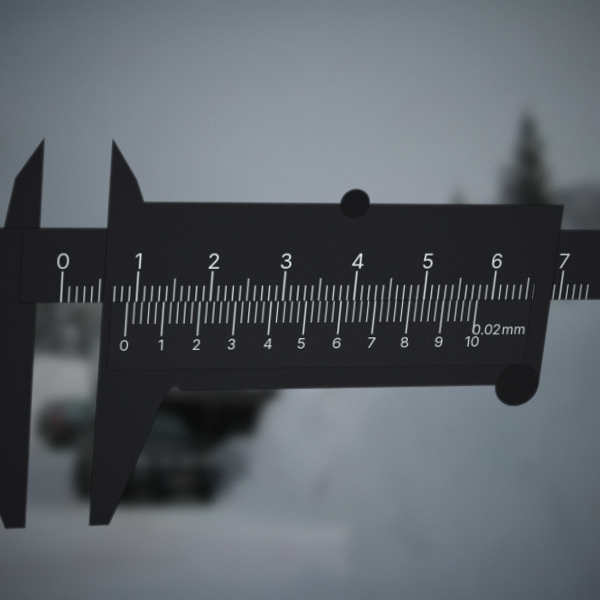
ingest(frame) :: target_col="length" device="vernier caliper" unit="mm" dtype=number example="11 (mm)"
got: 8.8 (mm)
